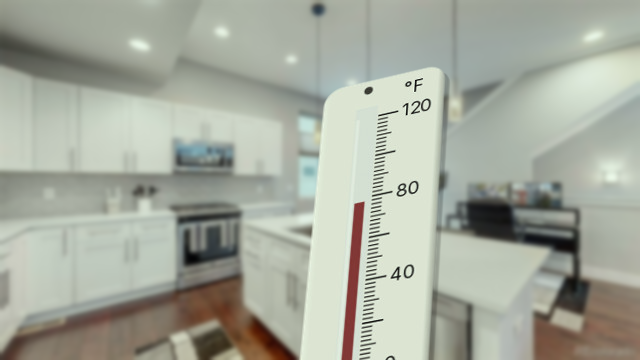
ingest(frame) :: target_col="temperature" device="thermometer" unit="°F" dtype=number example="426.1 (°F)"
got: 78 (°F)
